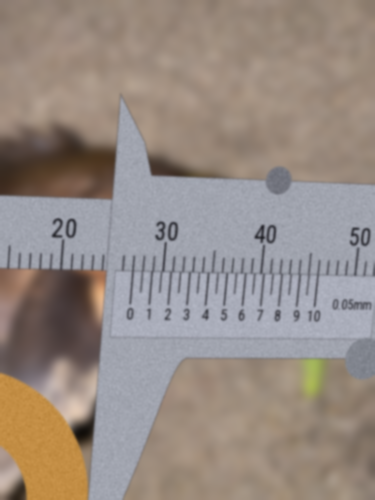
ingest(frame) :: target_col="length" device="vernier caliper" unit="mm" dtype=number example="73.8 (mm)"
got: 27.0 (mm)
